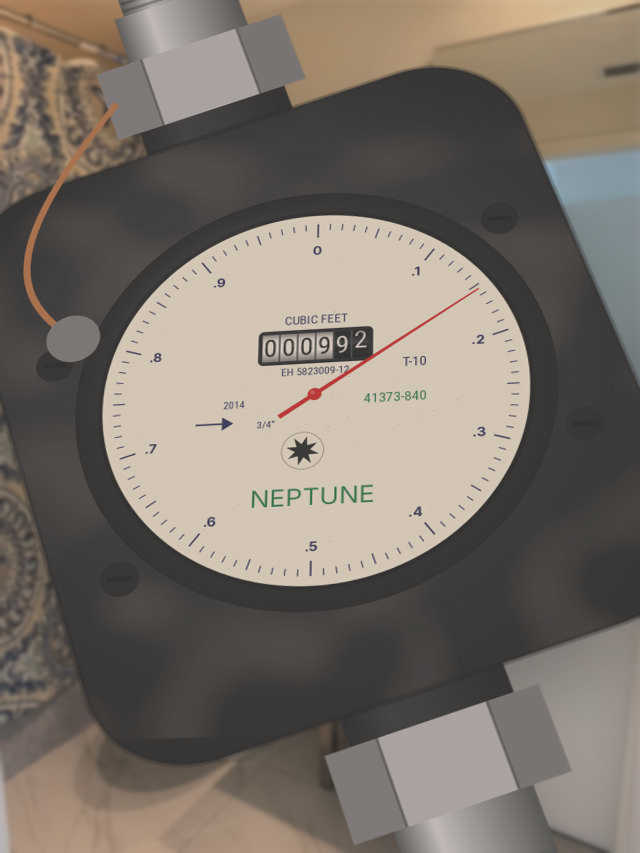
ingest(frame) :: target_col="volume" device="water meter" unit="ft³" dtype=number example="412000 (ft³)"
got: 992.15 (ft³)
